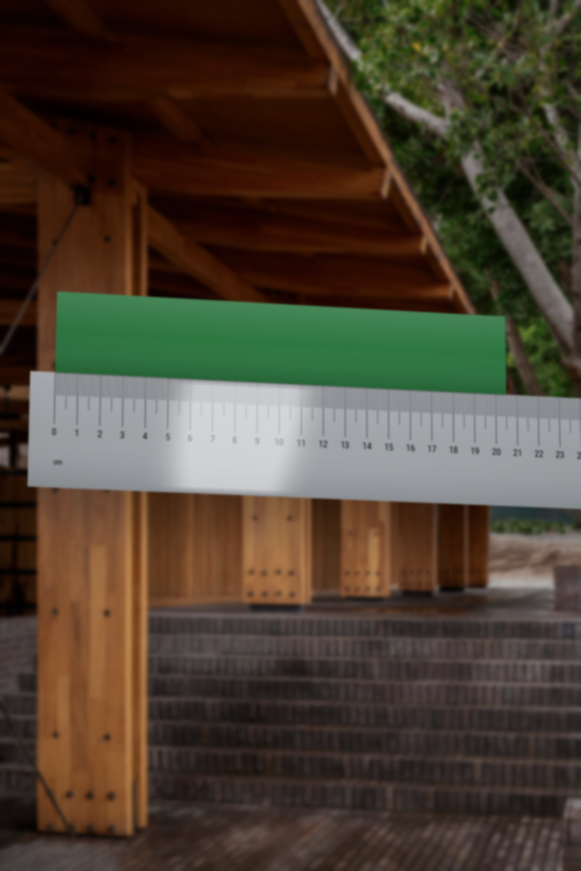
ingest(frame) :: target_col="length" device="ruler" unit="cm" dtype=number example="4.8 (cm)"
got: 20.5 (cm)
